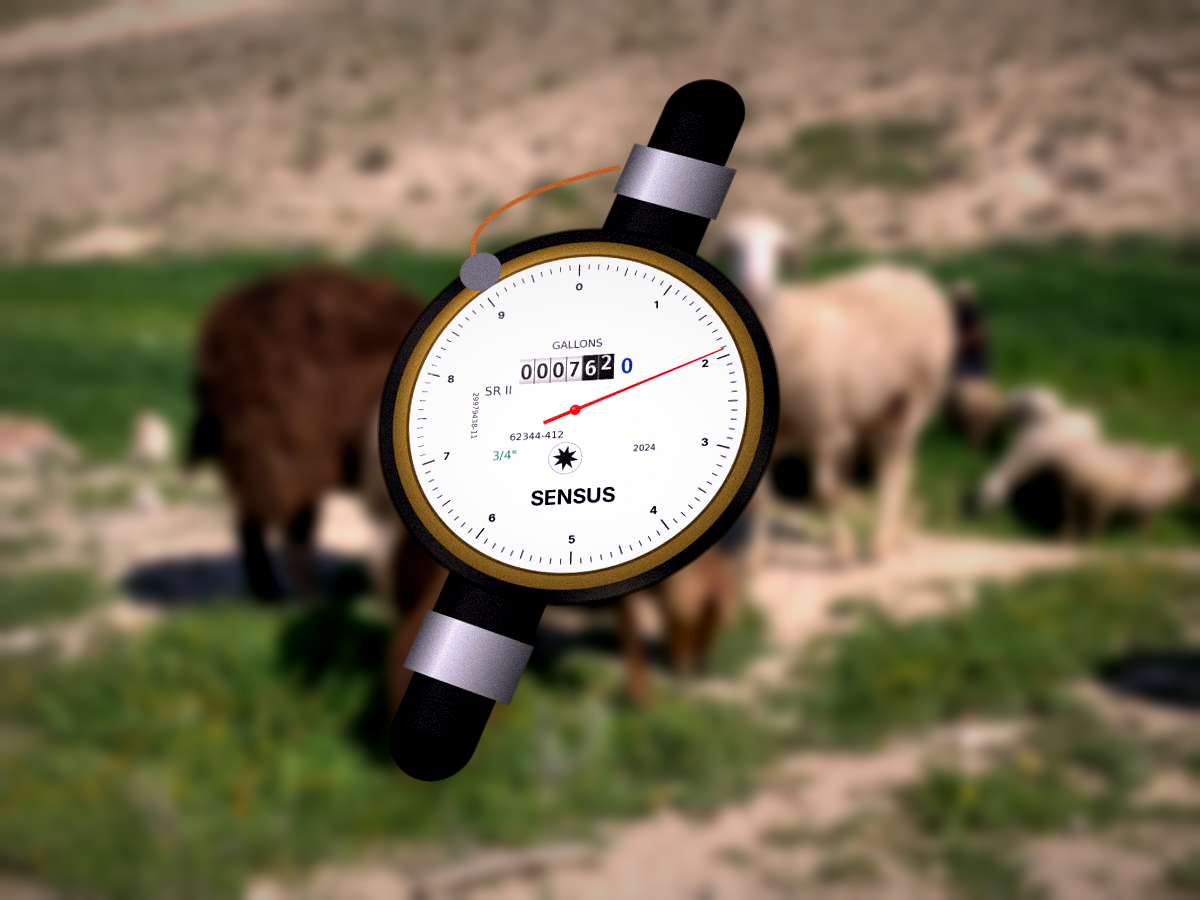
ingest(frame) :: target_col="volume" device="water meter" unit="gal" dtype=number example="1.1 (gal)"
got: 7621.9 (gal)
